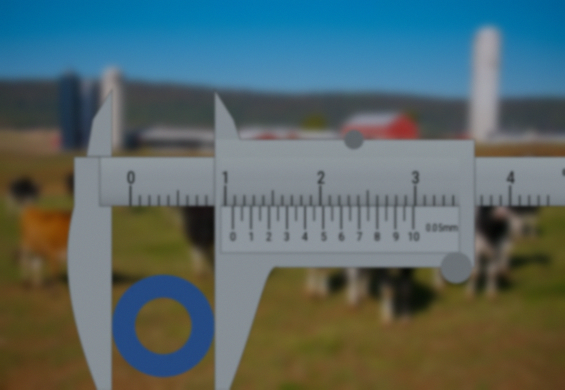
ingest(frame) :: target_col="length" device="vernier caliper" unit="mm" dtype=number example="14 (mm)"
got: 10.8 (mm)
